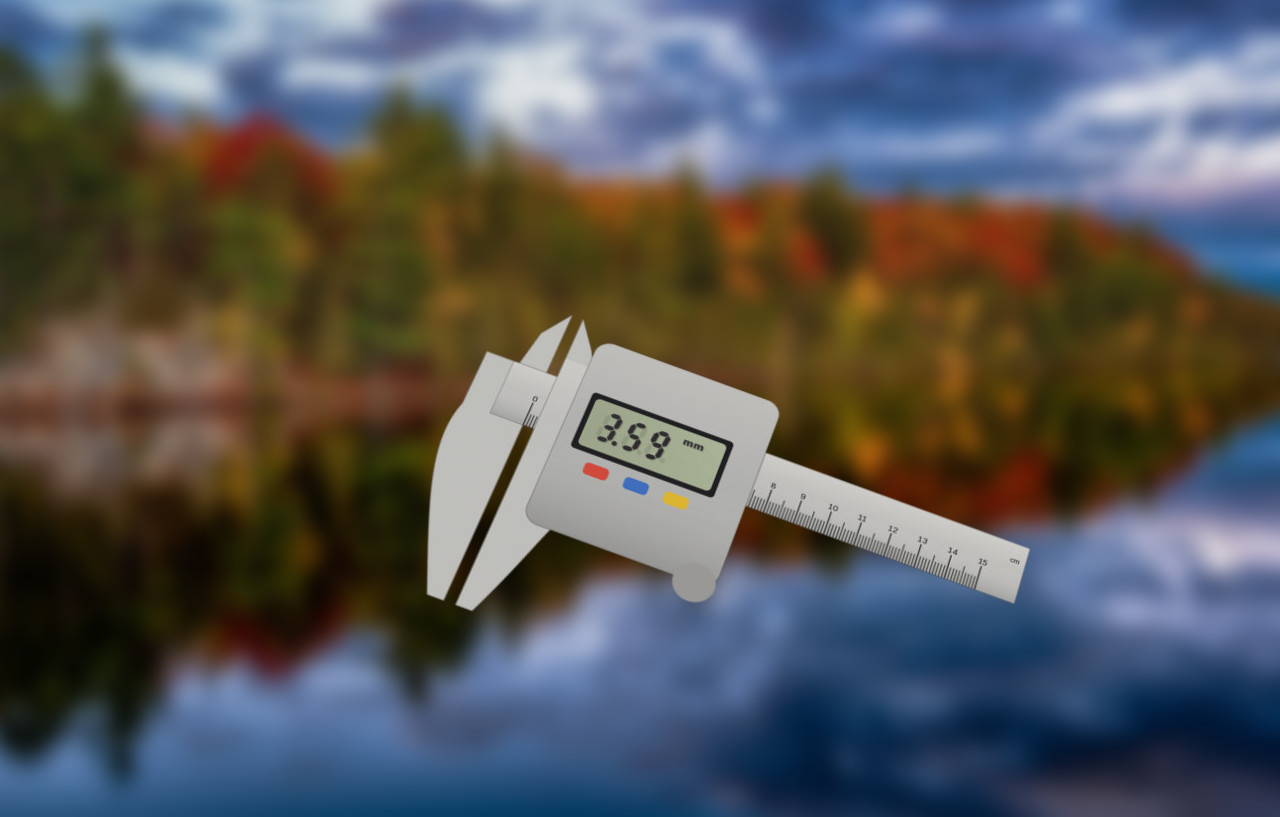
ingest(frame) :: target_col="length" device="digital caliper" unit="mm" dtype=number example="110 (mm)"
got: 3.59 (mm)
